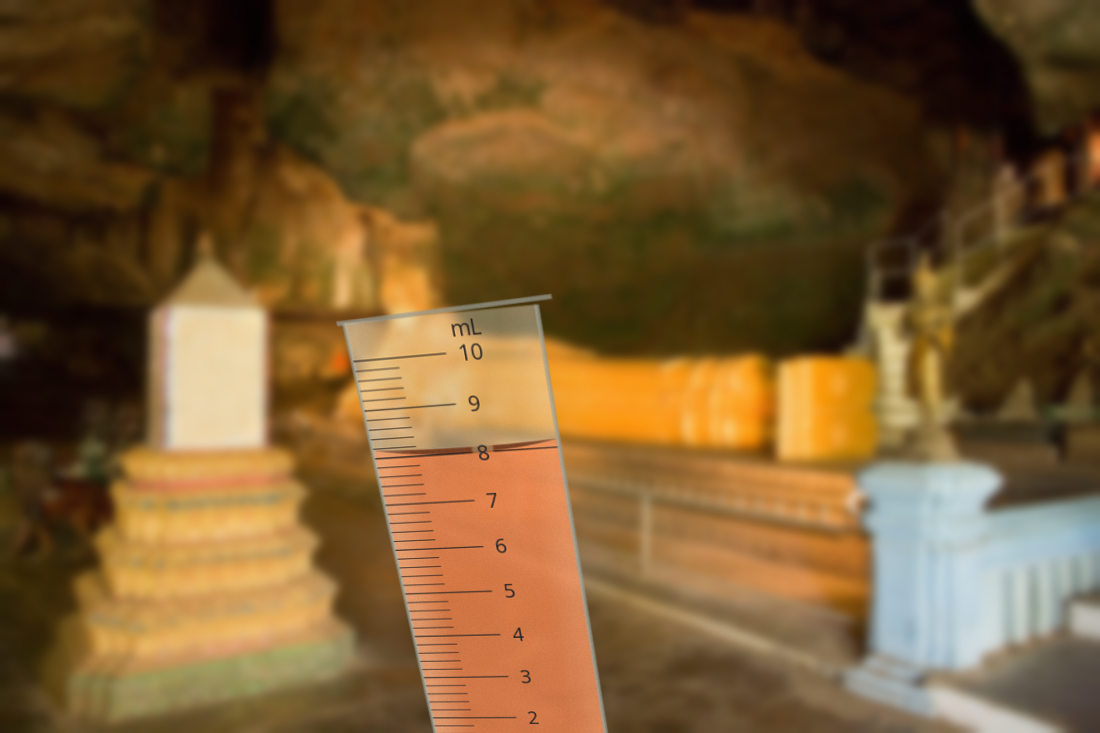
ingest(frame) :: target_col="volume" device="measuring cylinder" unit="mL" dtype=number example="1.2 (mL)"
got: 8 (mL)
